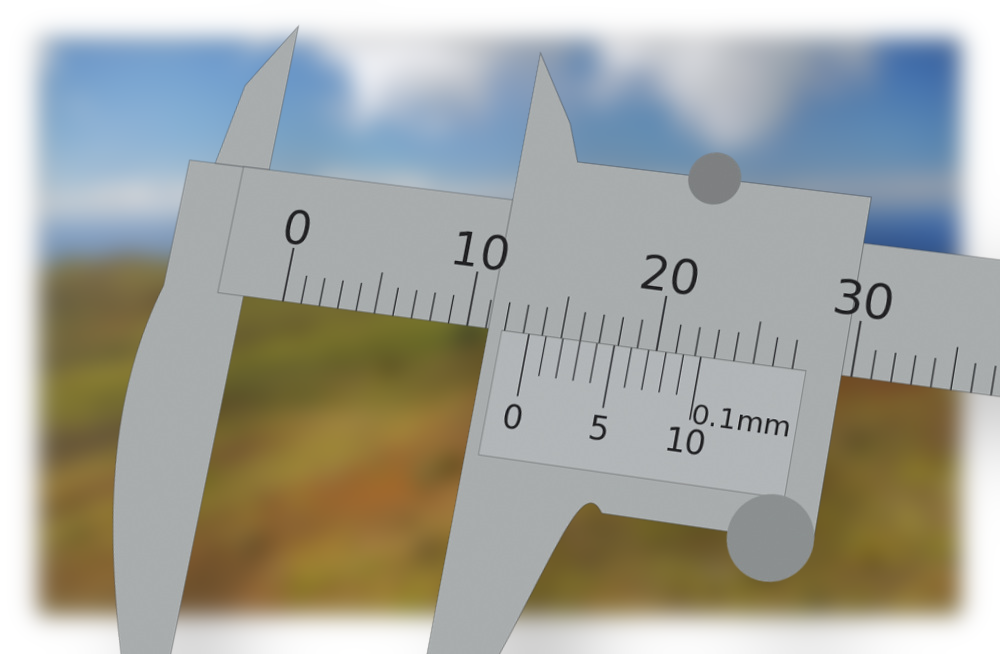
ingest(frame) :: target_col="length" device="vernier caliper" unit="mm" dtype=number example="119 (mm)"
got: 13.3 (mm)
